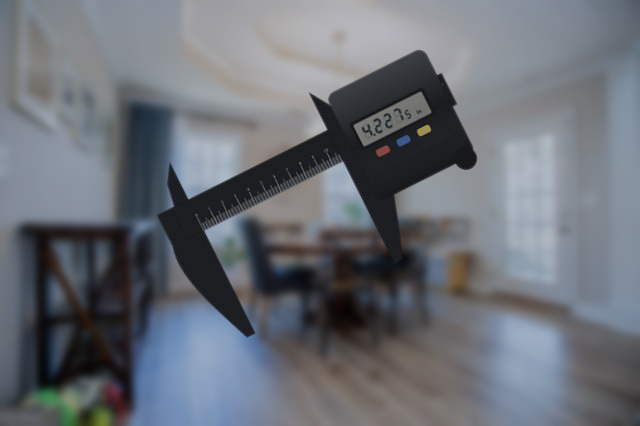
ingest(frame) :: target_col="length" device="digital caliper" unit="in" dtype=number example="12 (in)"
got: 4.2275 (in)
